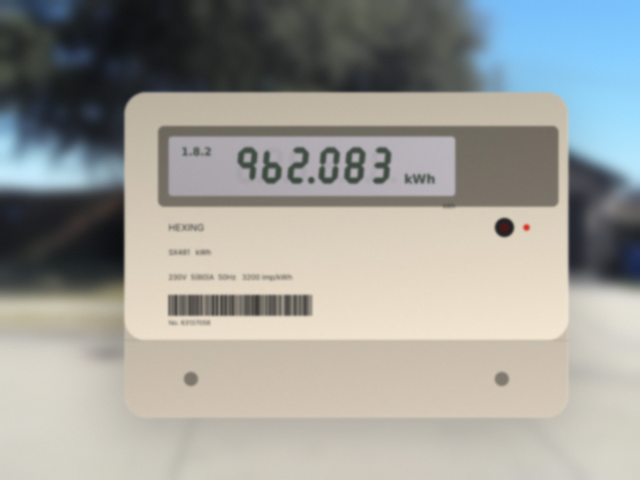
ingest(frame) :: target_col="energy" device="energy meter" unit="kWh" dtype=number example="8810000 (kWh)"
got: 962.083 (kWh)
